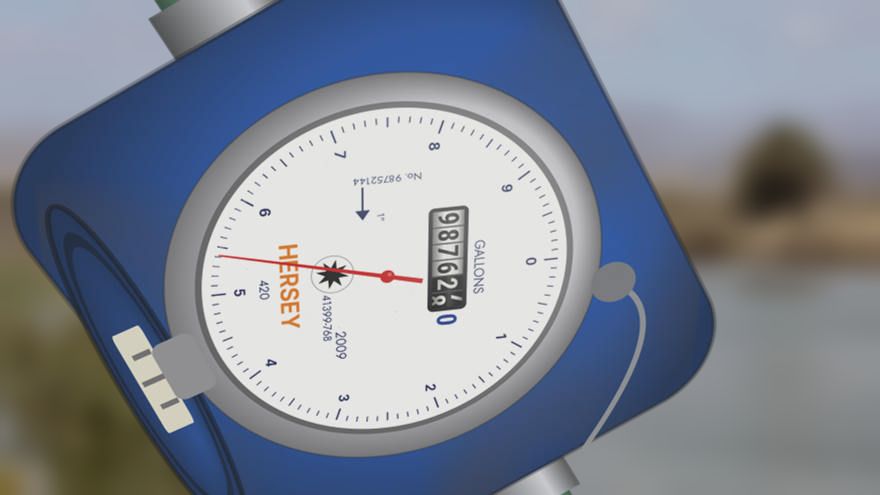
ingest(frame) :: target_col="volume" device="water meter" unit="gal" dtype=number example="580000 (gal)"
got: 9876275.4 (gal)
